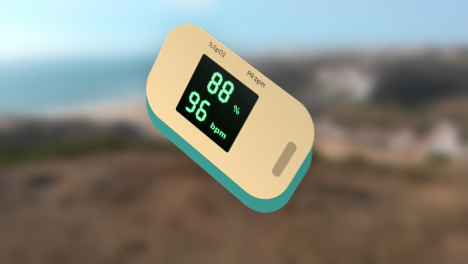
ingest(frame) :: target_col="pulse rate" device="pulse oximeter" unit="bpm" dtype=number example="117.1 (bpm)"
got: 96 (bpm)
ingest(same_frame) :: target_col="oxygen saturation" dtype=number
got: 88 (%)
